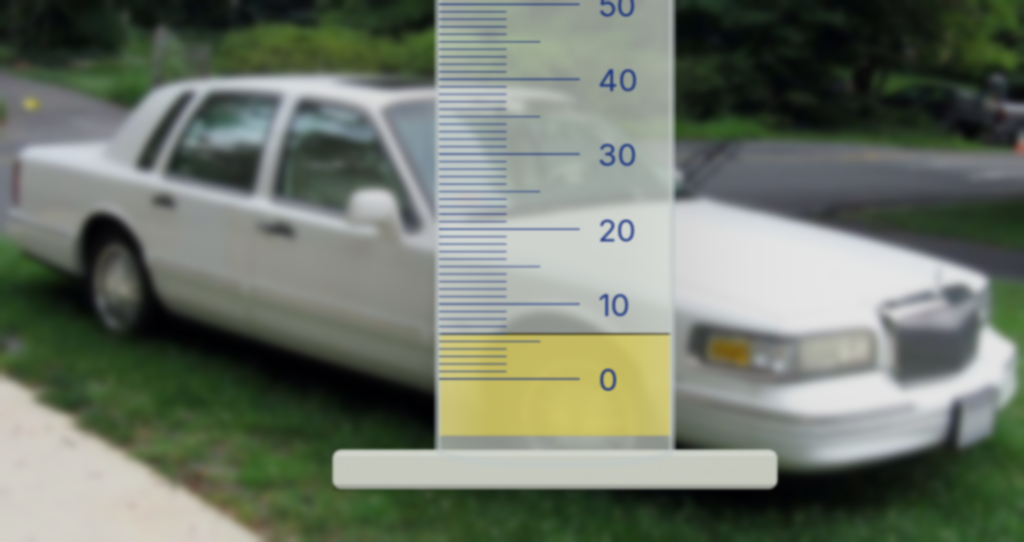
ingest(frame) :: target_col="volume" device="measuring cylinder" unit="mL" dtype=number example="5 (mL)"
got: 6 (mL)
